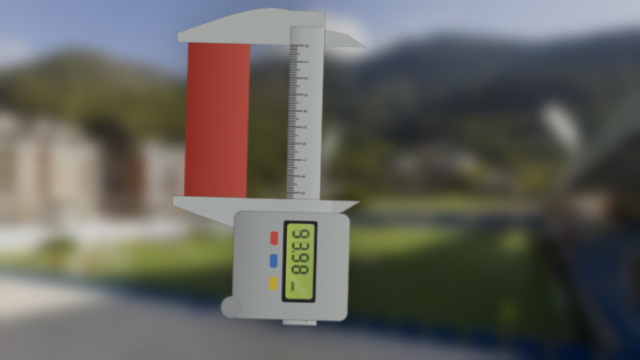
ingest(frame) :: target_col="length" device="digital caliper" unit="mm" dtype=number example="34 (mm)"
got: 93.98 (mm)
